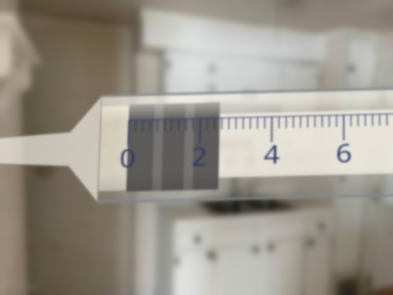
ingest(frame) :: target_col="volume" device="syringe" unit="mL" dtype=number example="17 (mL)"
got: 0 (mL)
